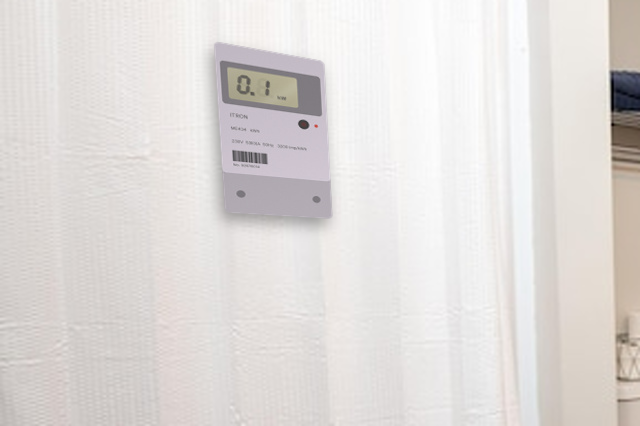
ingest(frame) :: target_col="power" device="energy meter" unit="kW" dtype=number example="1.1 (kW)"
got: 0.1 (kW)
